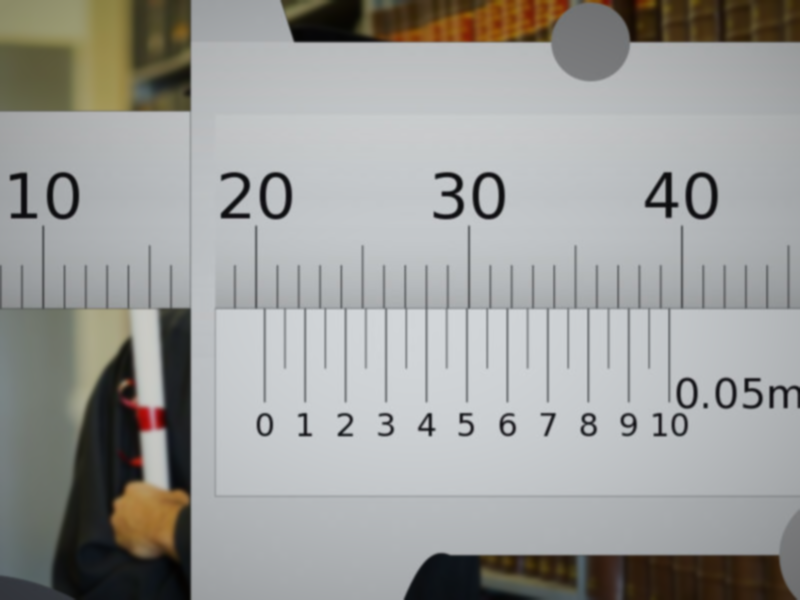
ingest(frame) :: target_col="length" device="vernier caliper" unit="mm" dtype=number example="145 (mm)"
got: 20.4 (mm)
